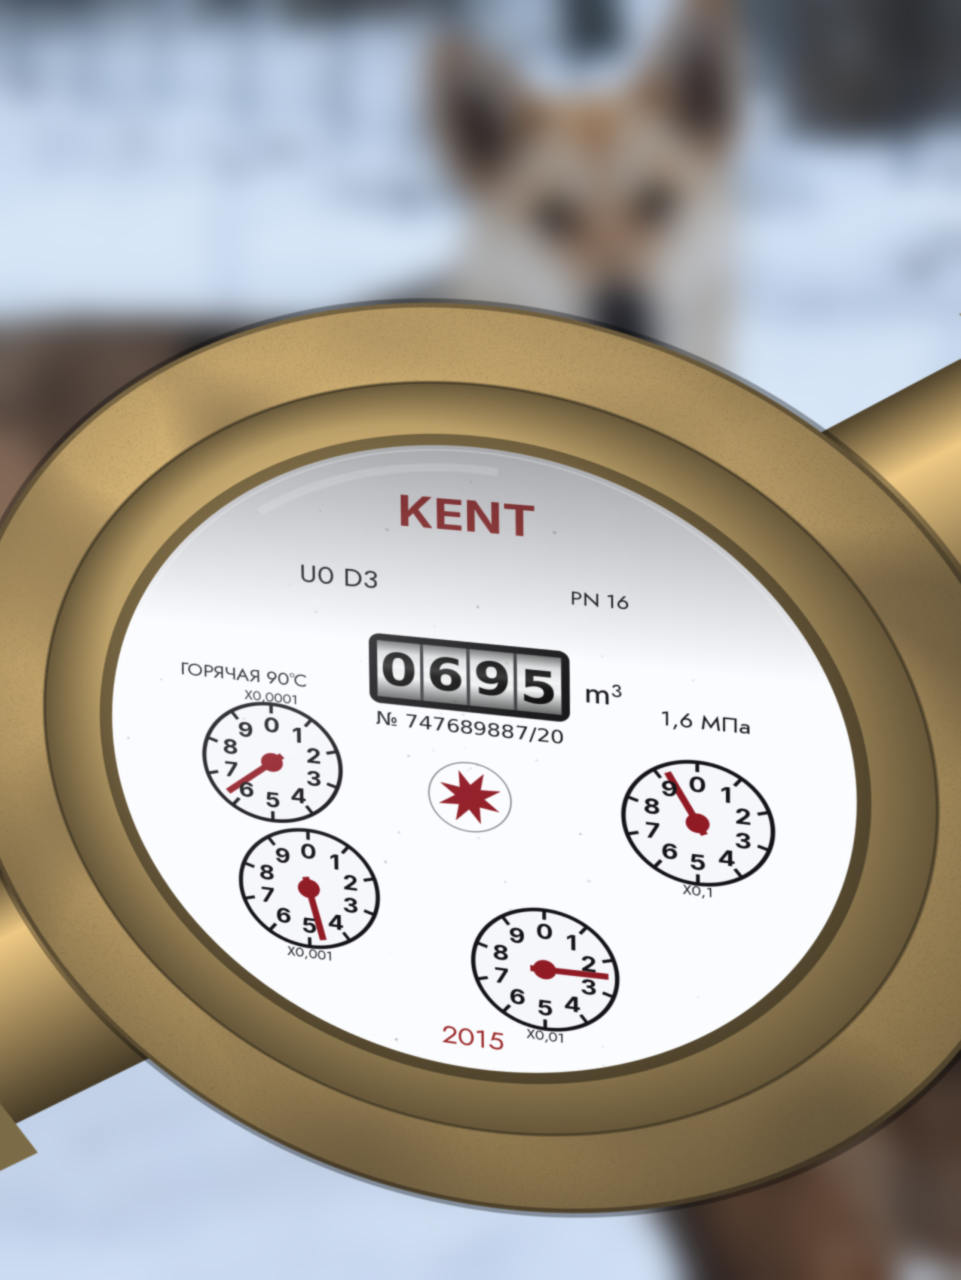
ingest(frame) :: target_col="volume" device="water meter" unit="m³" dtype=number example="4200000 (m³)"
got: 694.9246 (m³)
